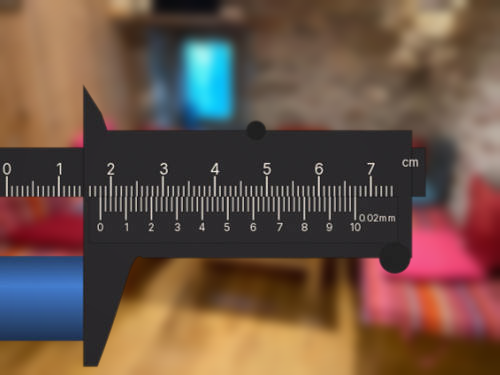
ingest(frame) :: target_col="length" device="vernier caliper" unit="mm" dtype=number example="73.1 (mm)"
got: 18.0 (mm)
